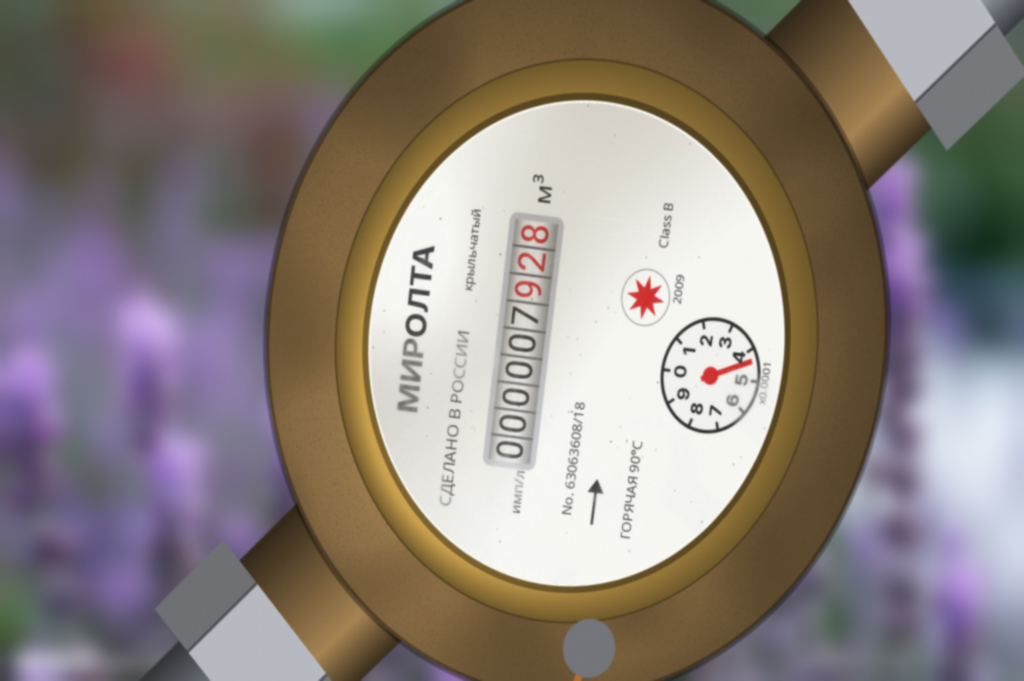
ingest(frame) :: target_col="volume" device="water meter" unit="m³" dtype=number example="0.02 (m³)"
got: 7.9284 (m³)
